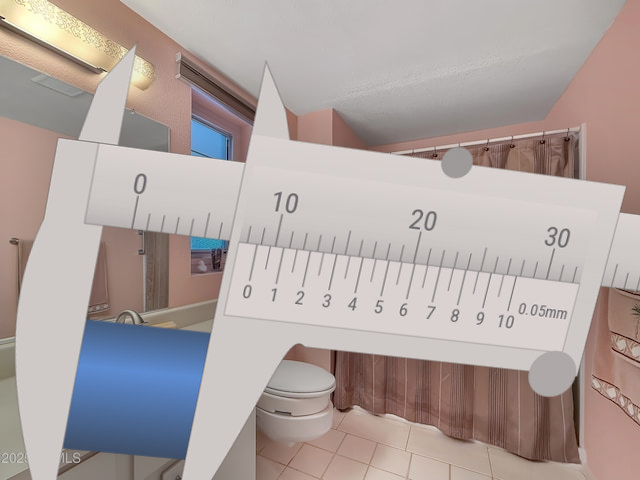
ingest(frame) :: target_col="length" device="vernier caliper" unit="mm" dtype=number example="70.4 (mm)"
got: 8.7 (mm)
